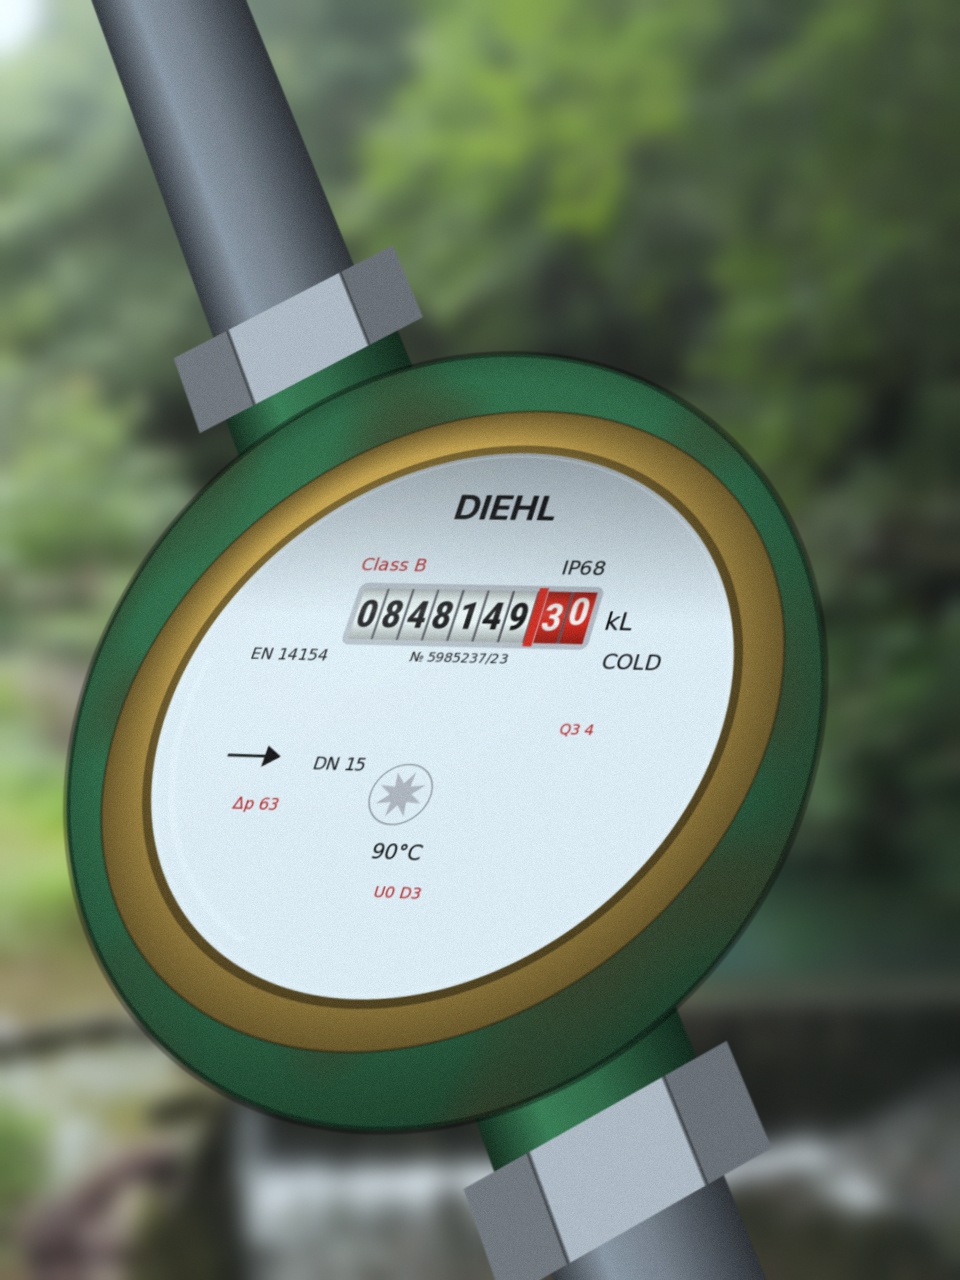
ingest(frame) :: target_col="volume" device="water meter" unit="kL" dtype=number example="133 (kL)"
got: 848149.30 (kL)
